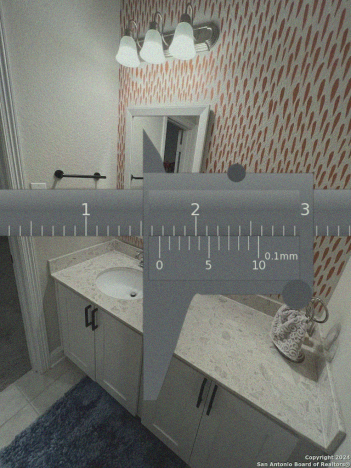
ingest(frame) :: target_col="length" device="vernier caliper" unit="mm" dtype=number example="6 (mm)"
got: 16.7 (mm)
